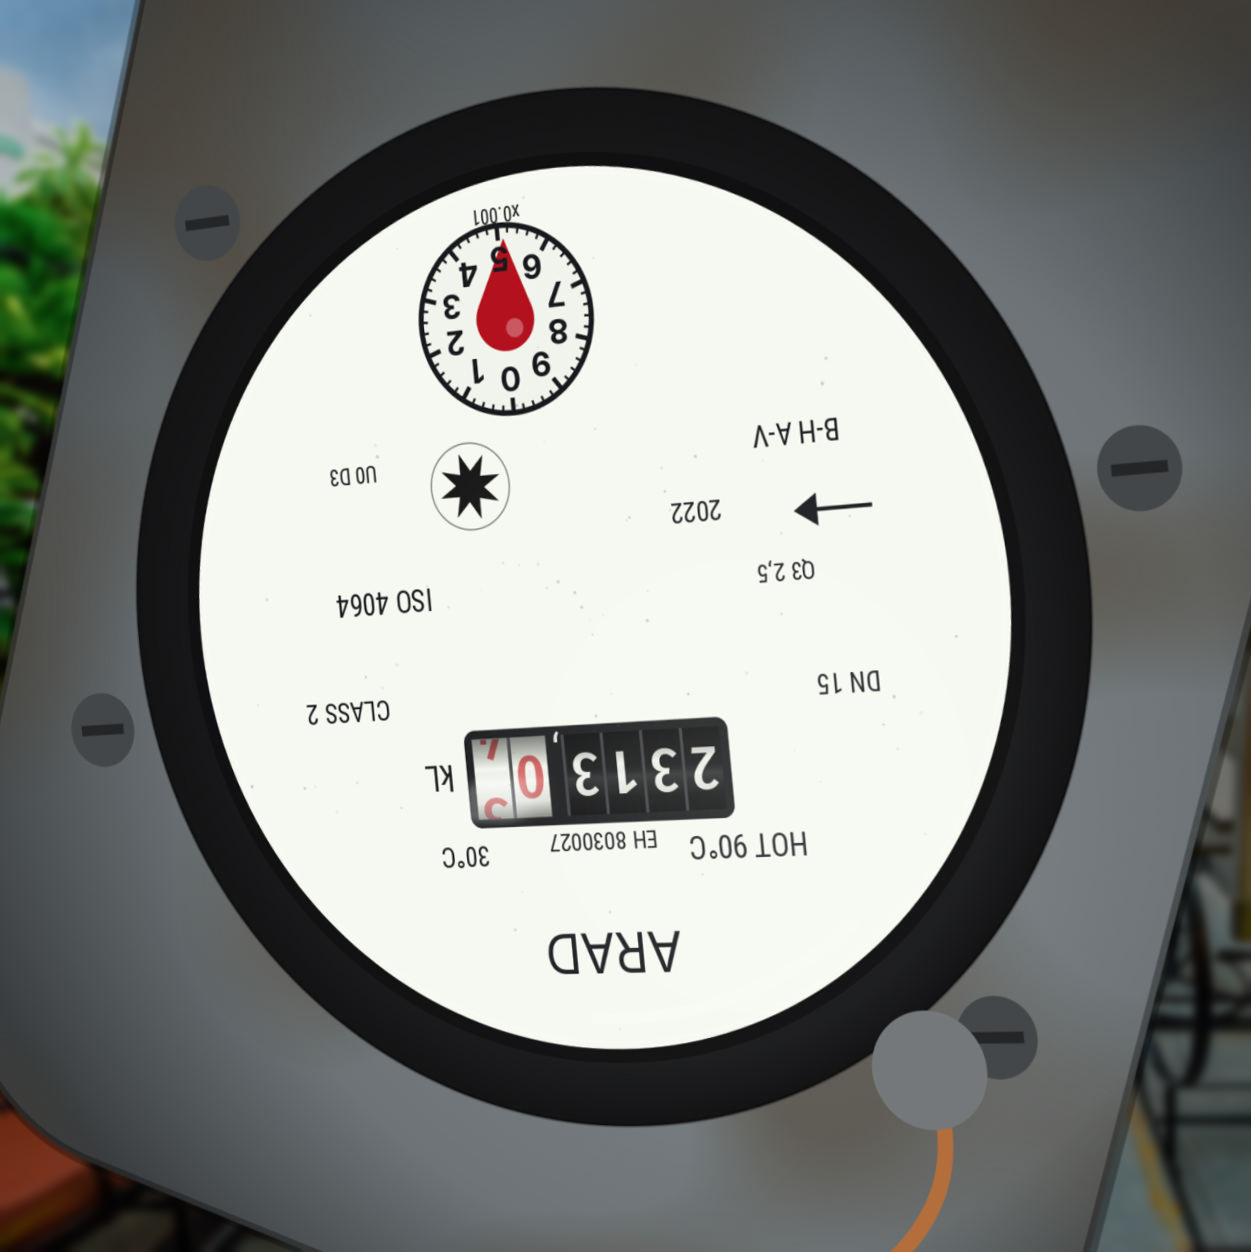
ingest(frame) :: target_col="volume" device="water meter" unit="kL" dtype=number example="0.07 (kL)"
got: 2313.035 (kL)
